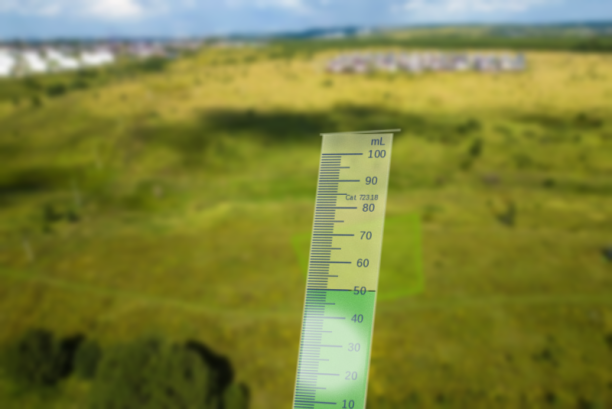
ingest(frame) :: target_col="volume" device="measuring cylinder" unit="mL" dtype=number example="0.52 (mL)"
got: 50 (mL)
